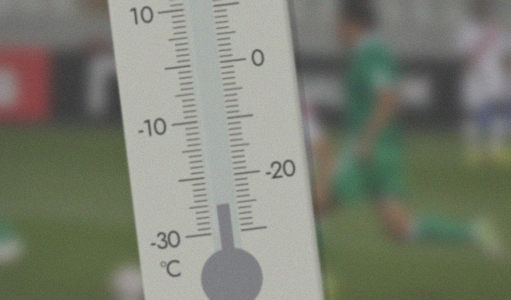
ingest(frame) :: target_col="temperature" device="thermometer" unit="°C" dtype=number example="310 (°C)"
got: -25 (°C)
